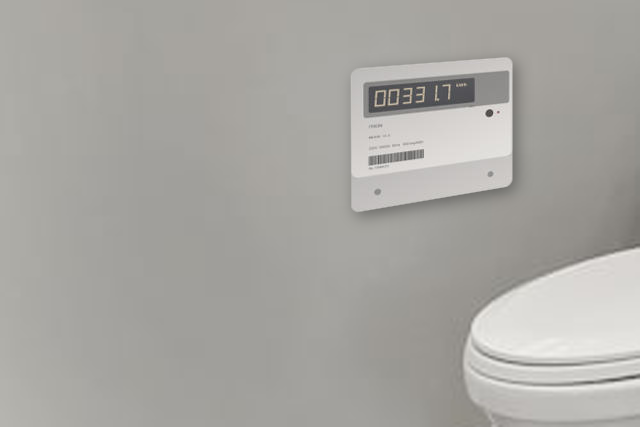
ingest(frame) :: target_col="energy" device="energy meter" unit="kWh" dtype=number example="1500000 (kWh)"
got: 331.7 (kWh)
